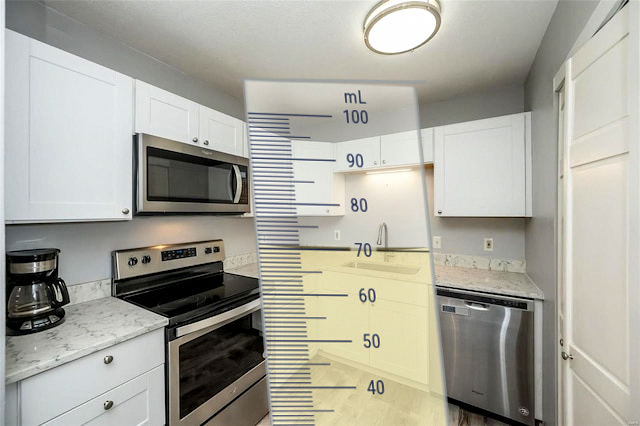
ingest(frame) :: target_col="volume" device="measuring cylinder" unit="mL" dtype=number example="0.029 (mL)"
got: 70 (mL)
